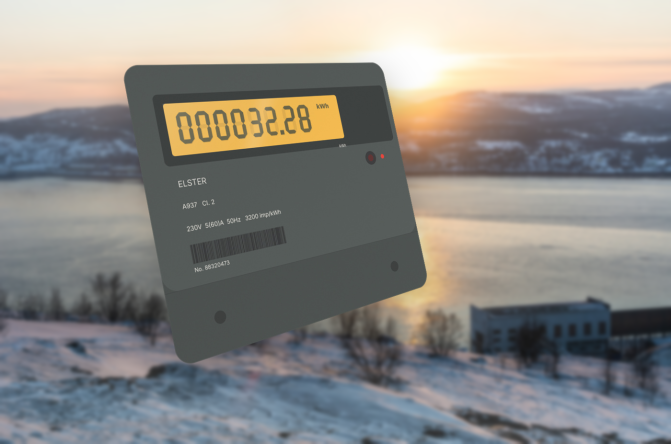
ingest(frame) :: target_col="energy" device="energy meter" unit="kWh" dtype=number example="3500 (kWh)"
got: 32.28 (kWh)
